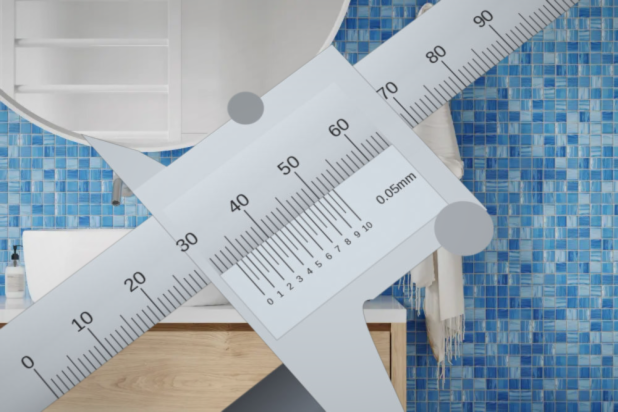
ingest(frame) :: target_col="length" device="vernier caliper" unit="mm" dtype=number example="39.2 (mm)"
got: 33.6 (mm)
